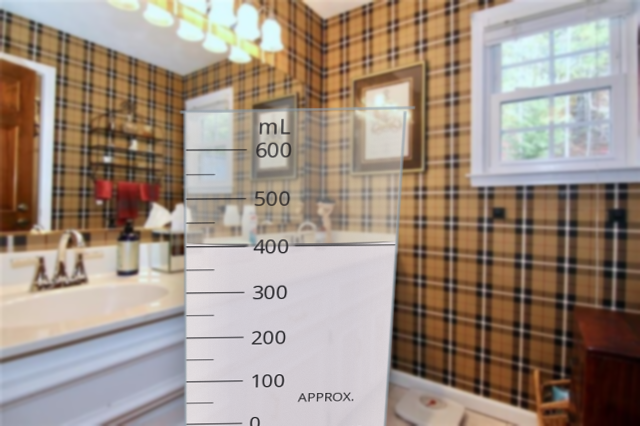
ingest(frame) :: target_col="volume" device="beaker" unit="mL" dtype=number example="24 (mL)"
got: 400 (mL)
